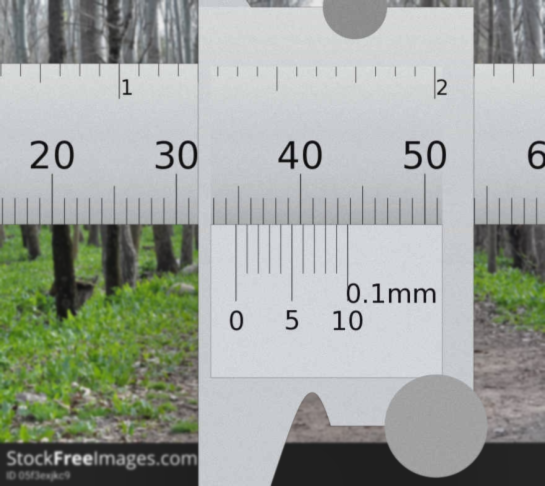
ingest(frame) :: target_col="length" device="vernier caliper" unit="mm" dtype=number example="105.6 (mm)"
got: 34.8 (mm)
